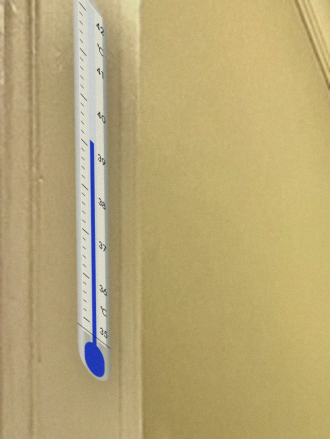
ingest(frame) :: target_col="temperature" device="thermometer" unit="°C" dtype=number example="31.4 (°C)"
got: 39.2 (°C)
